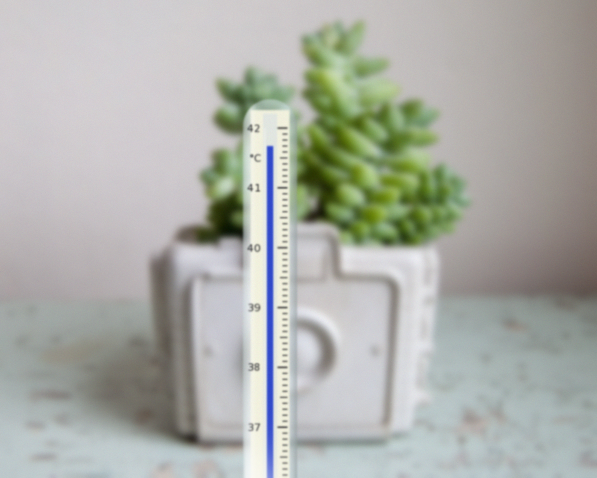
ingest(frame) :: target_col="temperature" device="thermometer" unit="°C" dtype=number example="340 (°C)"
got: 41.7 (°C)
